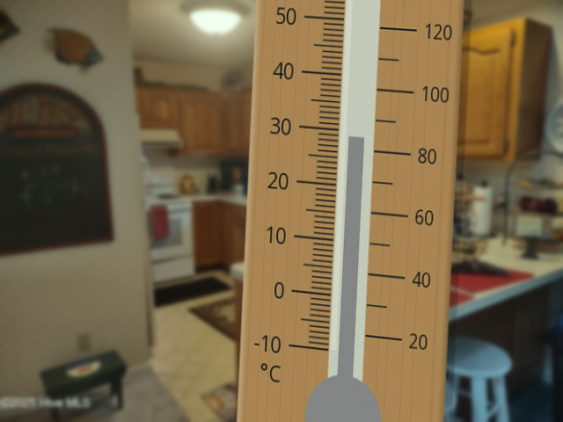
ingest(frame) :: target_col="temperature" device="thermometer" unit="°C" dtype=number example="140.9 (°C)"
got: 29 (°C)
